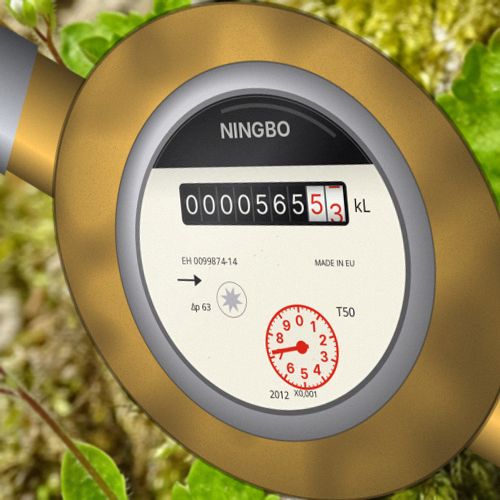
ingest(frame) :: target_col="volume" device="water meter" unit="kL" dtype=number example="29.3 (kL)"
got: 565.527 (kL)
